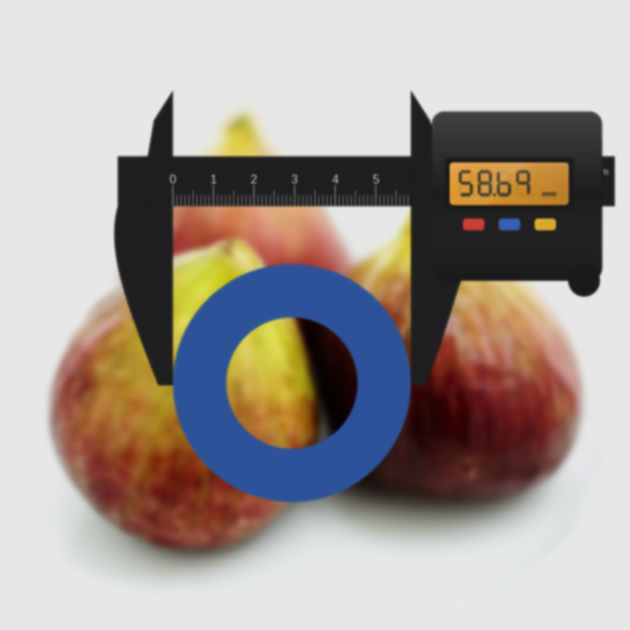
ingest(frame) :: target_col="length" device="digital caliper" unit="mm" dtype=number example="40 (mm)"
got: 58.69 (mm)
